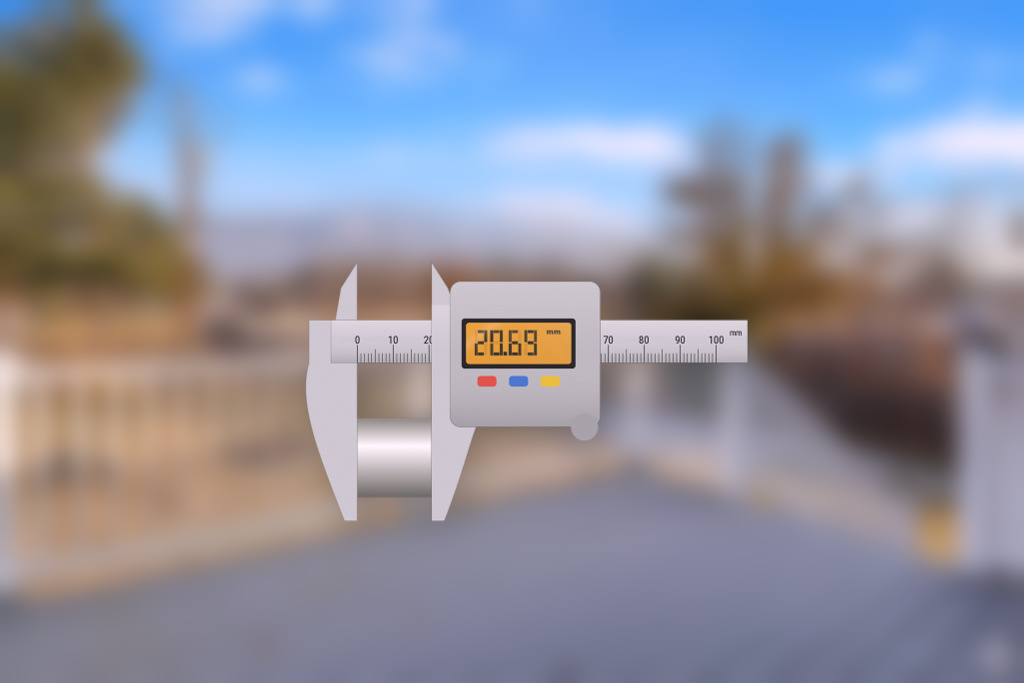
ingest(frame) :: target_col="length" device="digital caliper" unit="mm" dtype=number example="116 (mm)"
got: 20.69 (mm)
